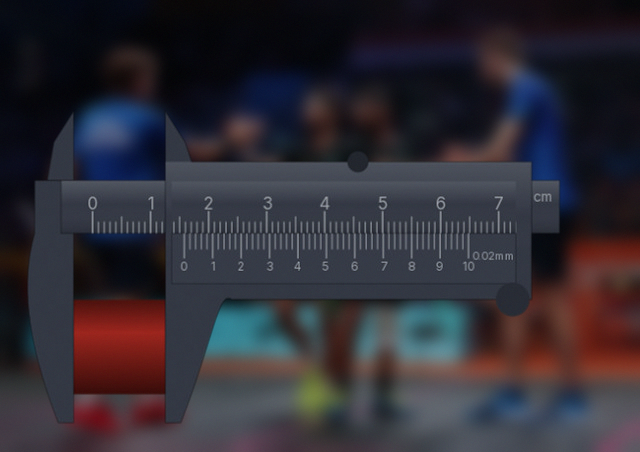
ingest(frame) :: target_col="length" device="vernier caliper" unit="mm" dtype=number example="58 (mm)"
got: 15.8 (mm)
